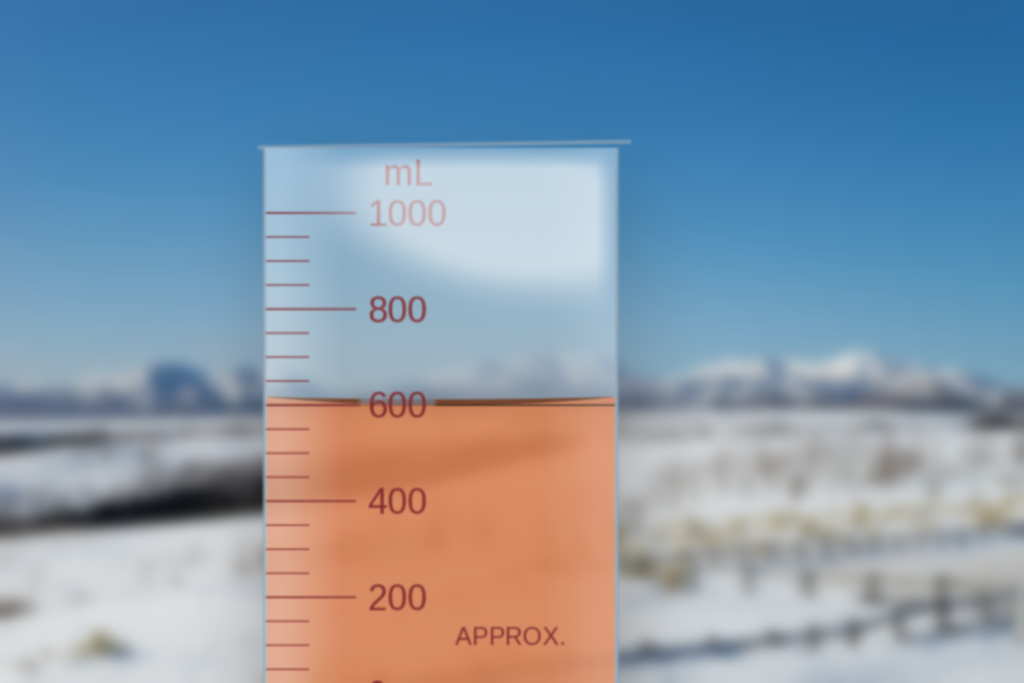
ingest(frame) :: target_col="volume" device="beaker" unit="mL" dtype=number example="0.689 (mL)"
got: 600 (mL)
